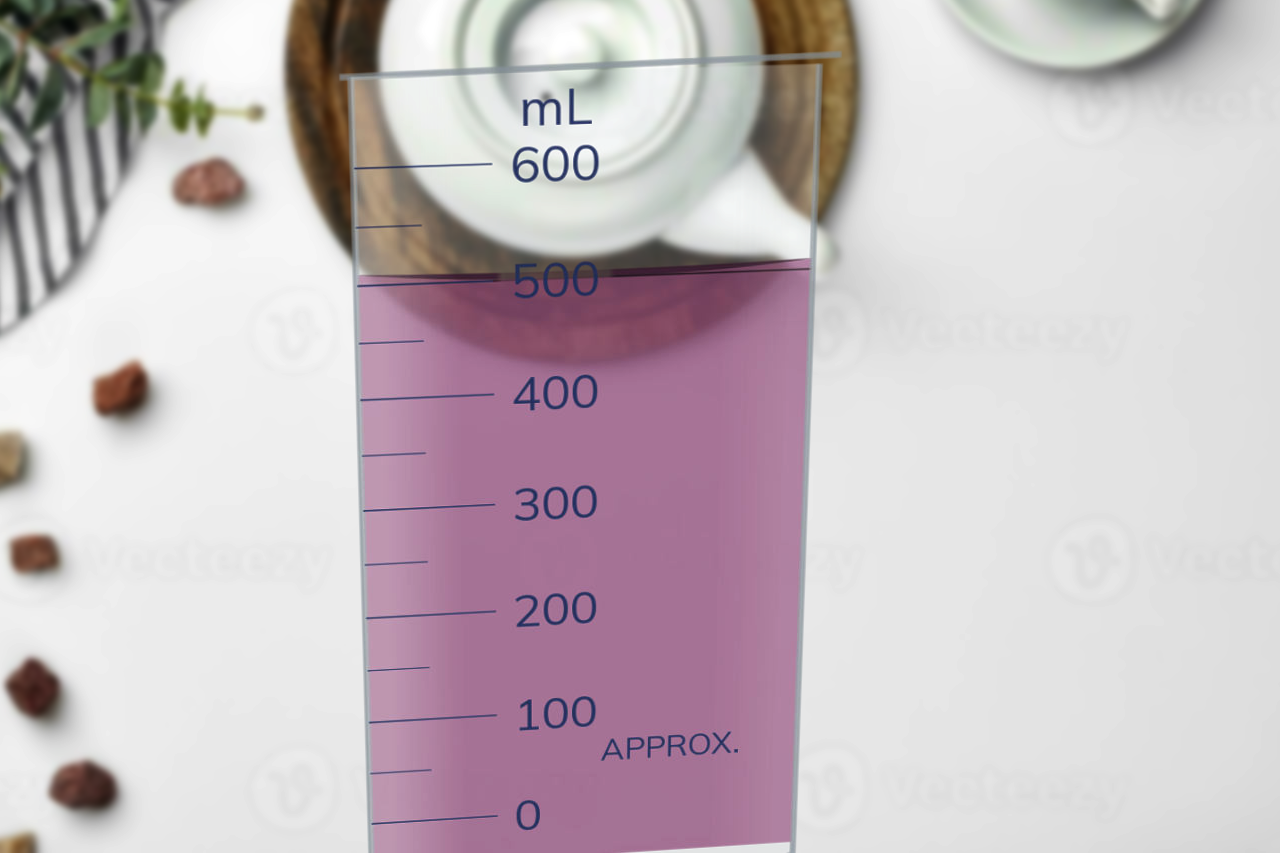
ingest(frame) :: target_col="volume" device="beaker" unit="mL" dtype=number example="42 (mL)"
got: 500 (mL)
